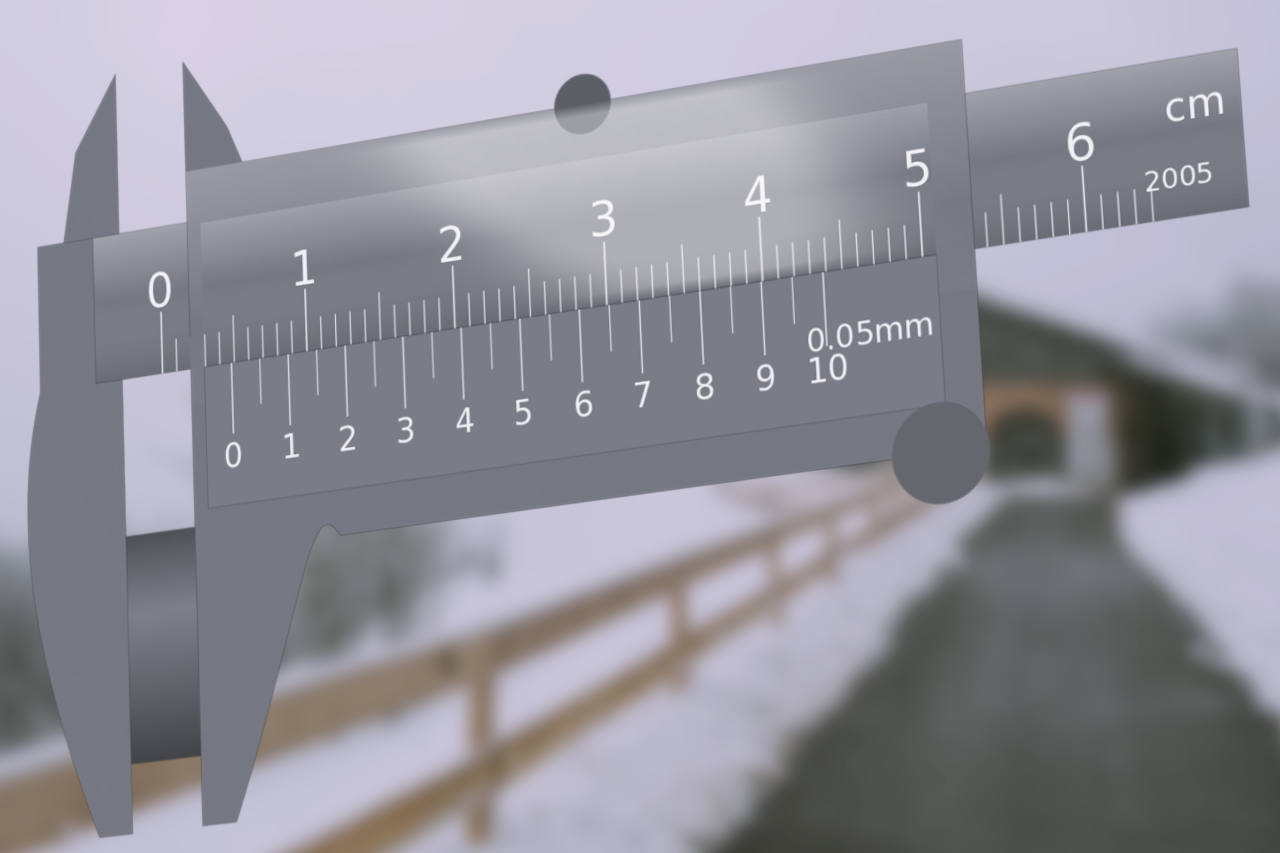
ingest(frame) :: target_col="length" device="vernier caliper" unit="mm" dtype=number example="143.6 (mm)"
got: 4.8 (mm)
